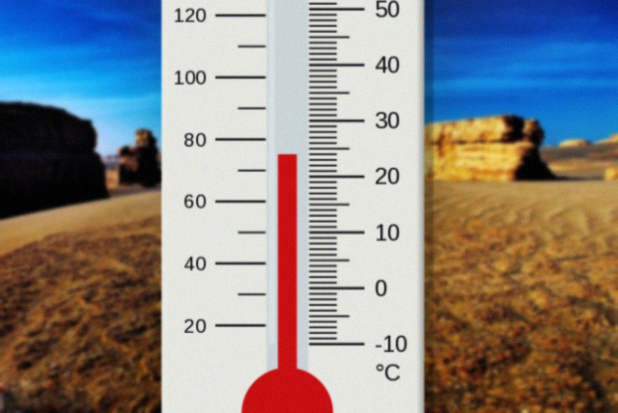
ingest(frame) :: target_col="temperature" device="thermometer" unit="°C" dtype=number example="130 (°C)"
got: 24 (°C)
